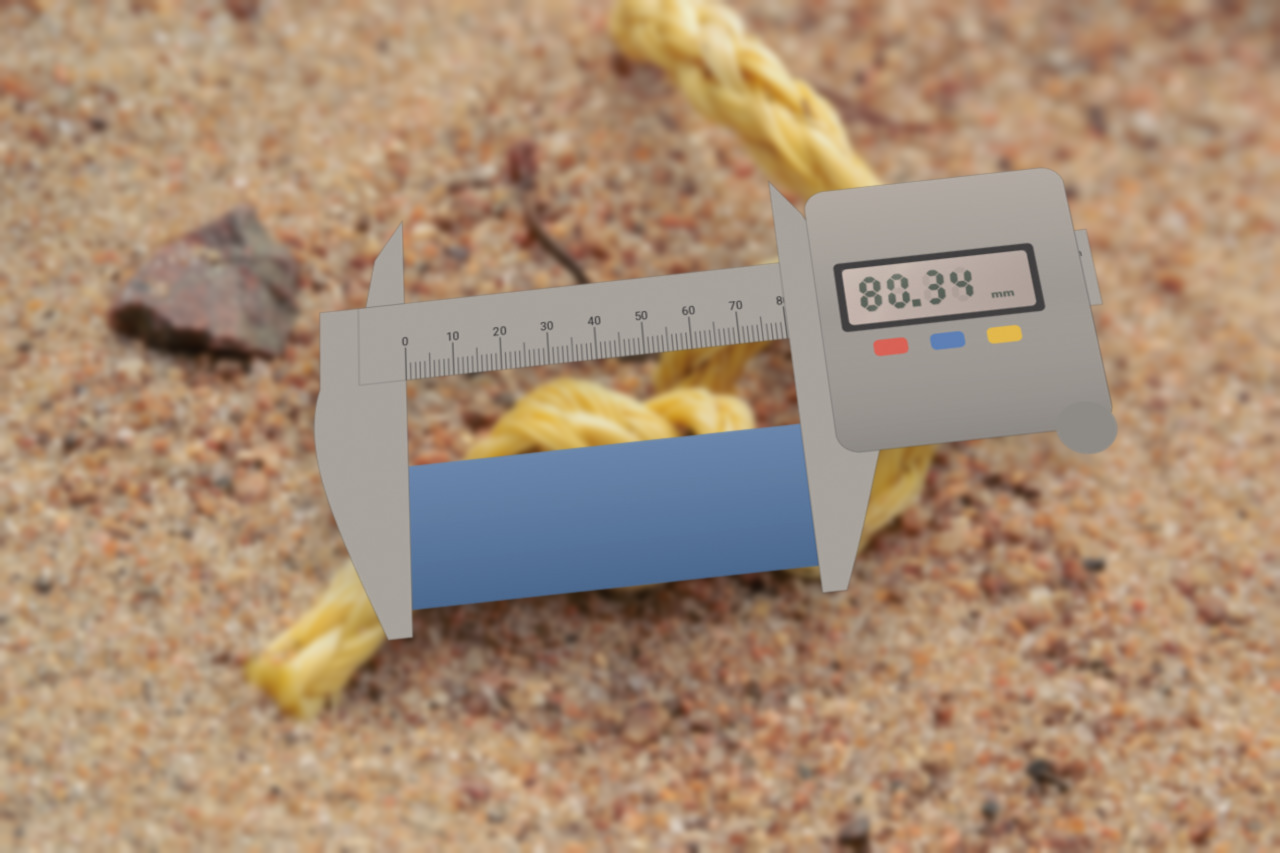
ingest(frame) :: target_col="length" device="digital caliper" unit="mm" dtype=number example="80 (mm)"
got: 80.34 (mm)
